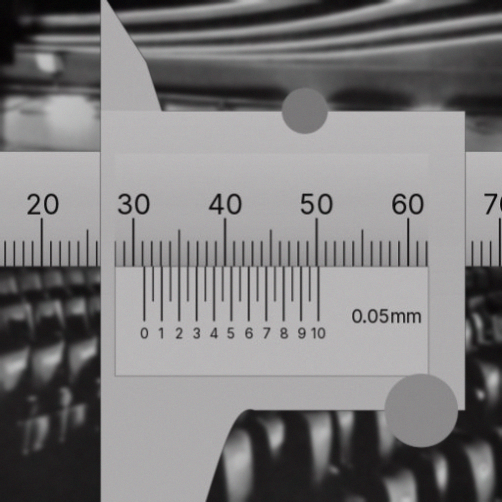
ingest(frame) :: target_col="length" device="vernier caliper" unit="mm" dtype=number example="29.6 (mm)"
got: 31.2 (mm)
